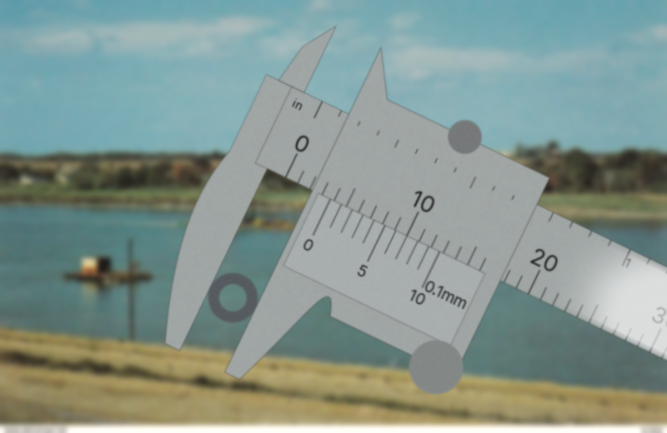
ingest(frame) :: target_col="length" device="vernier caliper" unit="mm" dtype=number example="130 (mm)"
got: 3.7 (mm)
